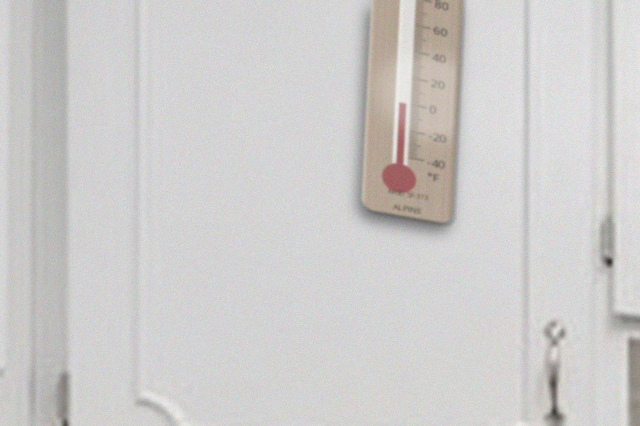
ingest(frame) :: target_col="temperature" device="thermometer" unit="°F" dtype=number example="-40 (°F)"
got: 0 (°F)
